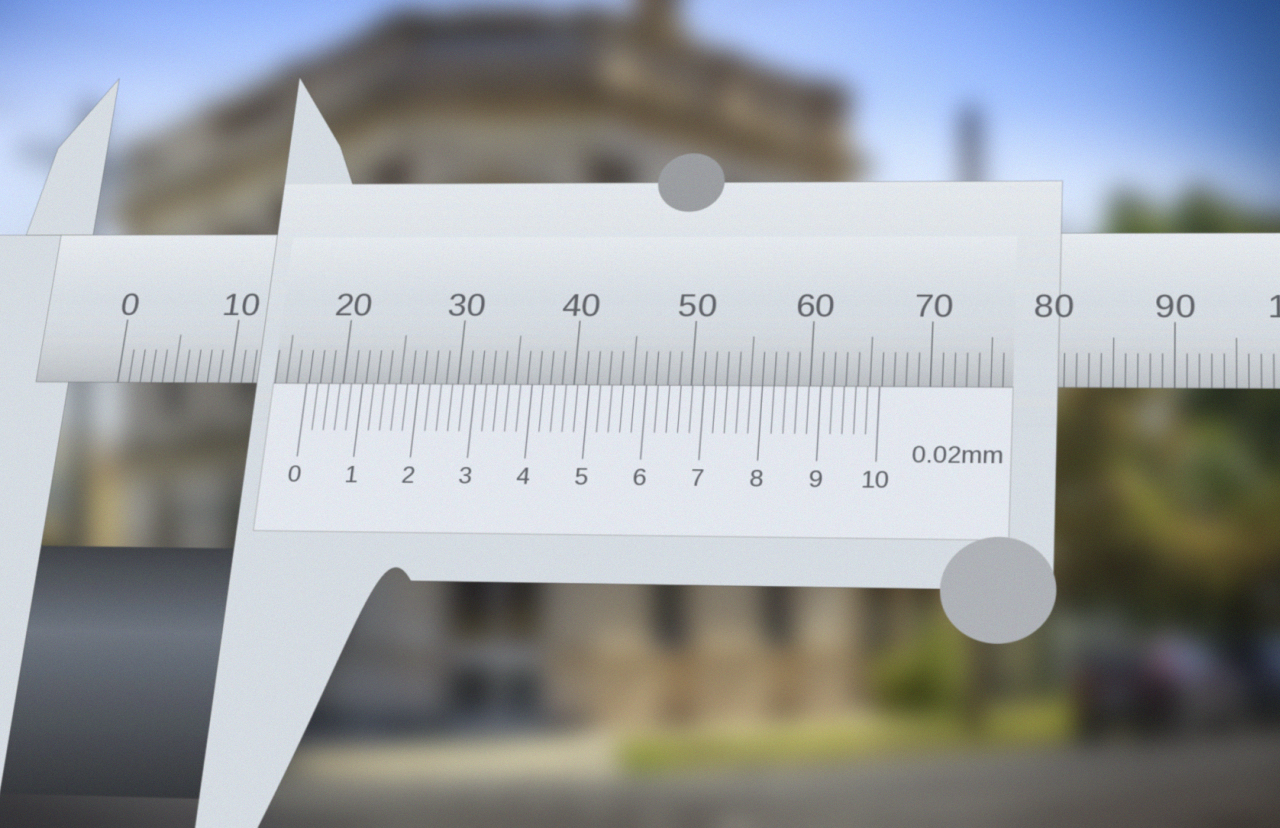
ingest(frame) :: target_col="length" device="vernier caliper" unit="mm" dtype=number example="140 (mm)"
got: 16.8 (mm)
